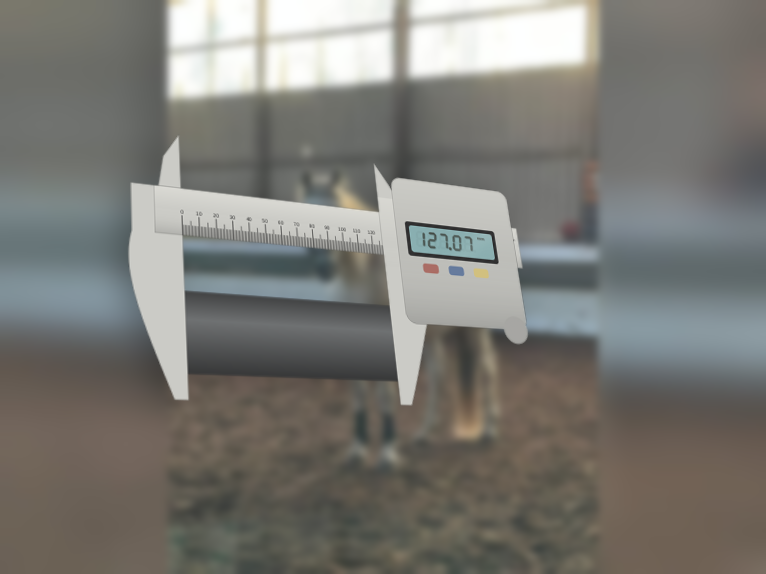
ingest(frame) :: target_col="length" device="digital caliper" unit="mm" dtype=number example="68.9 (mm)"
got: 127.07 (mm)
